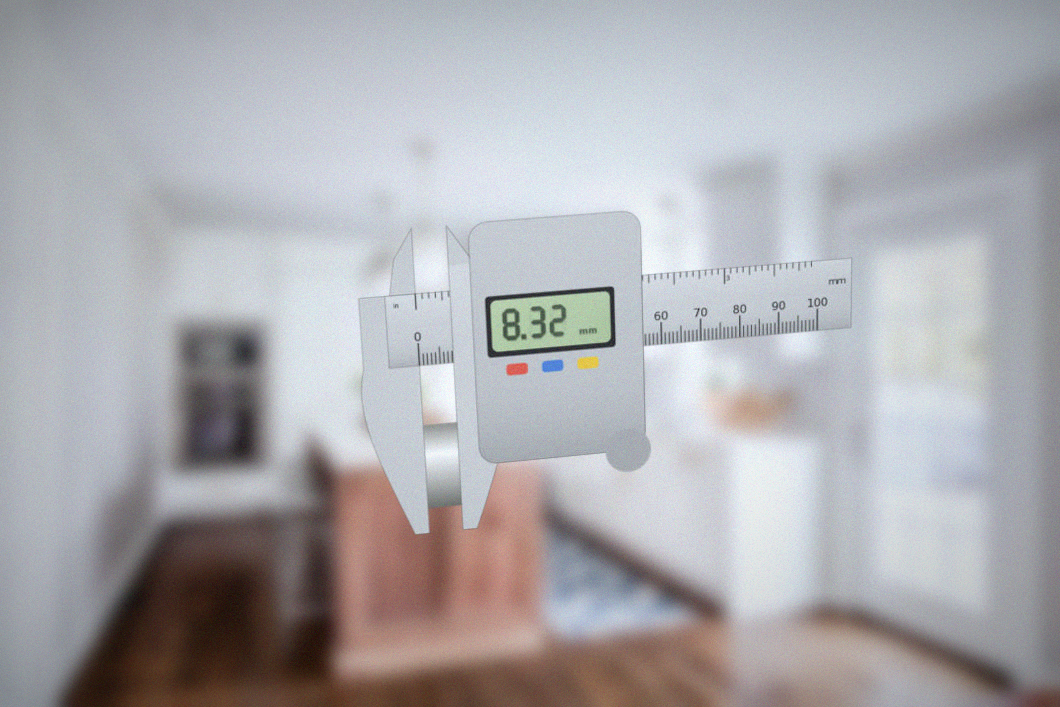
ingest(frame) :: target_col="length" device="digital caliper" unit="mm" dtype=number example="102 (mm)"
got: 8.32 (mm)
